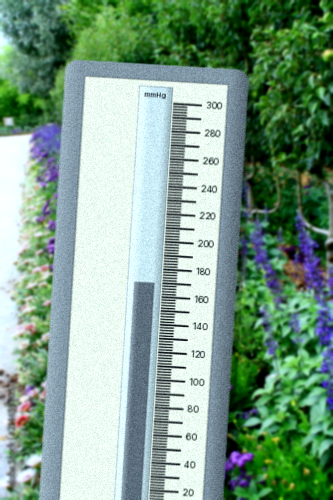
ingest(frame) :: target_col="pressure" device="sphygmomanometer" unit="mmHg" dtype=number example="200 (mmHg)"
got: 170 (mmHg)
